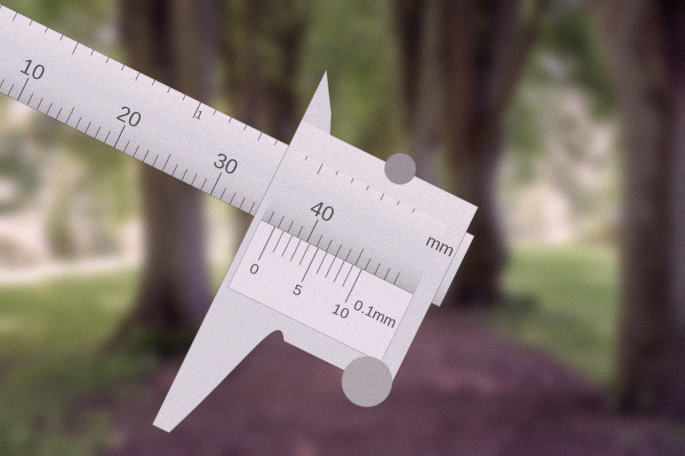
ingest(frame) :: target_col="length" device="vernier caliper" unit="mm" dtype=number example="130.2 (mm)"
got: 36.7 (mm)
